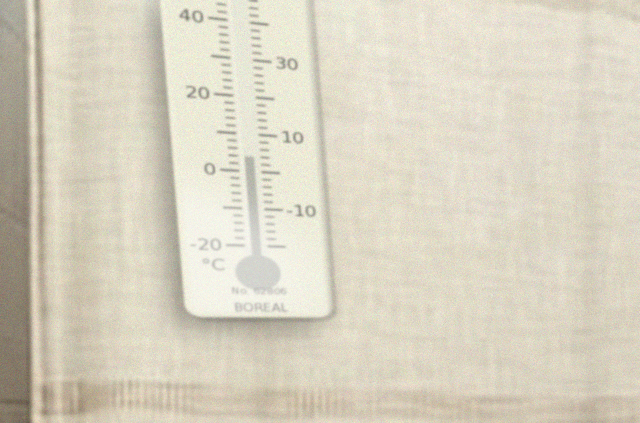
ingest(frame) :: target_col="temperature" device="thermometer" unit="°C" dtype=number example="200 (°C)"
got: 4 (°C)
